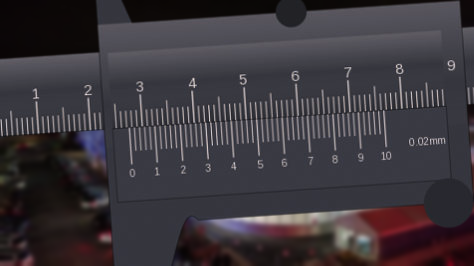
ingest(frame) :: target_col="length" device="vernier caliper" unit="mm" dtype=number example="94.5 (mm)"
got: 27.5 (mm)
